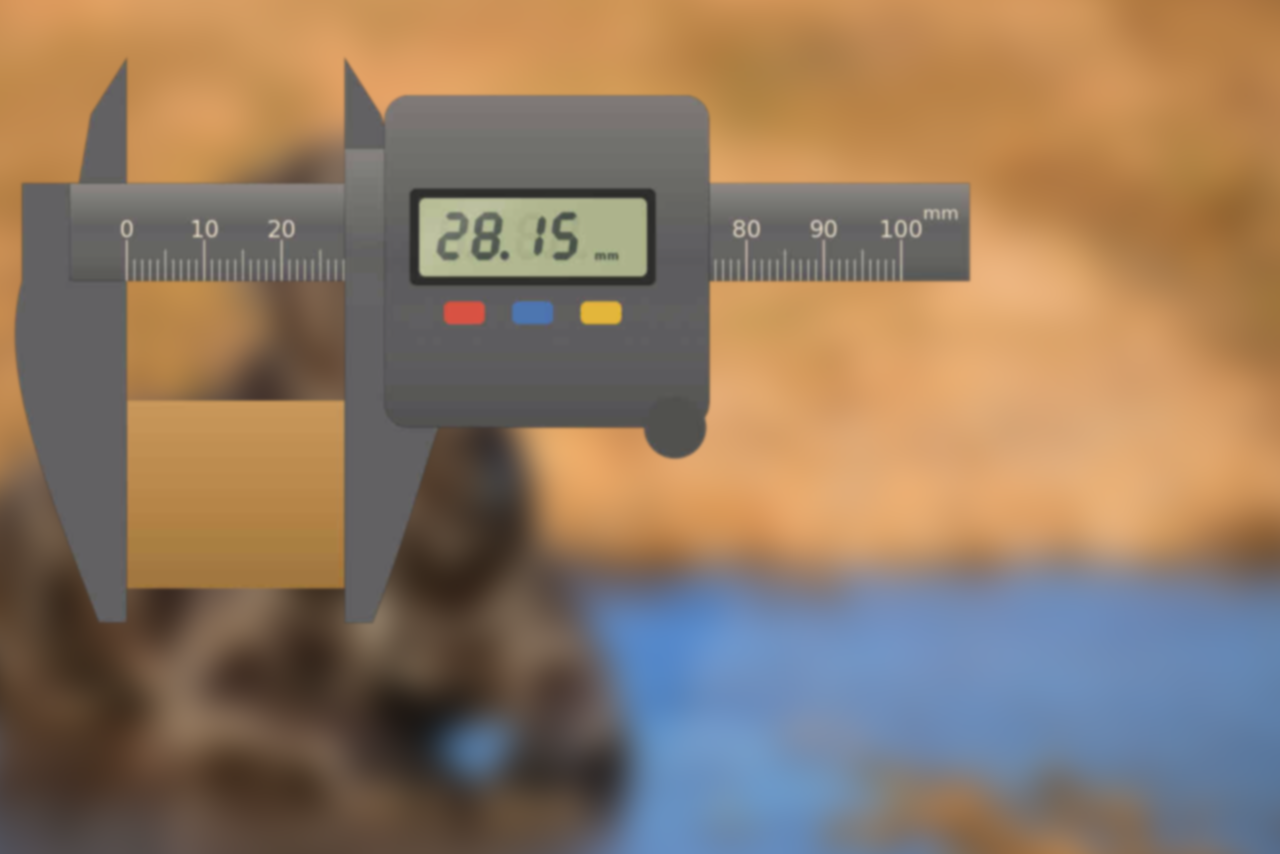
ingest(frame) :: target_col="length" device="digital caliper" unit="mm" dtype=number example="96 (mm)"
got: 28.15 (mm)
